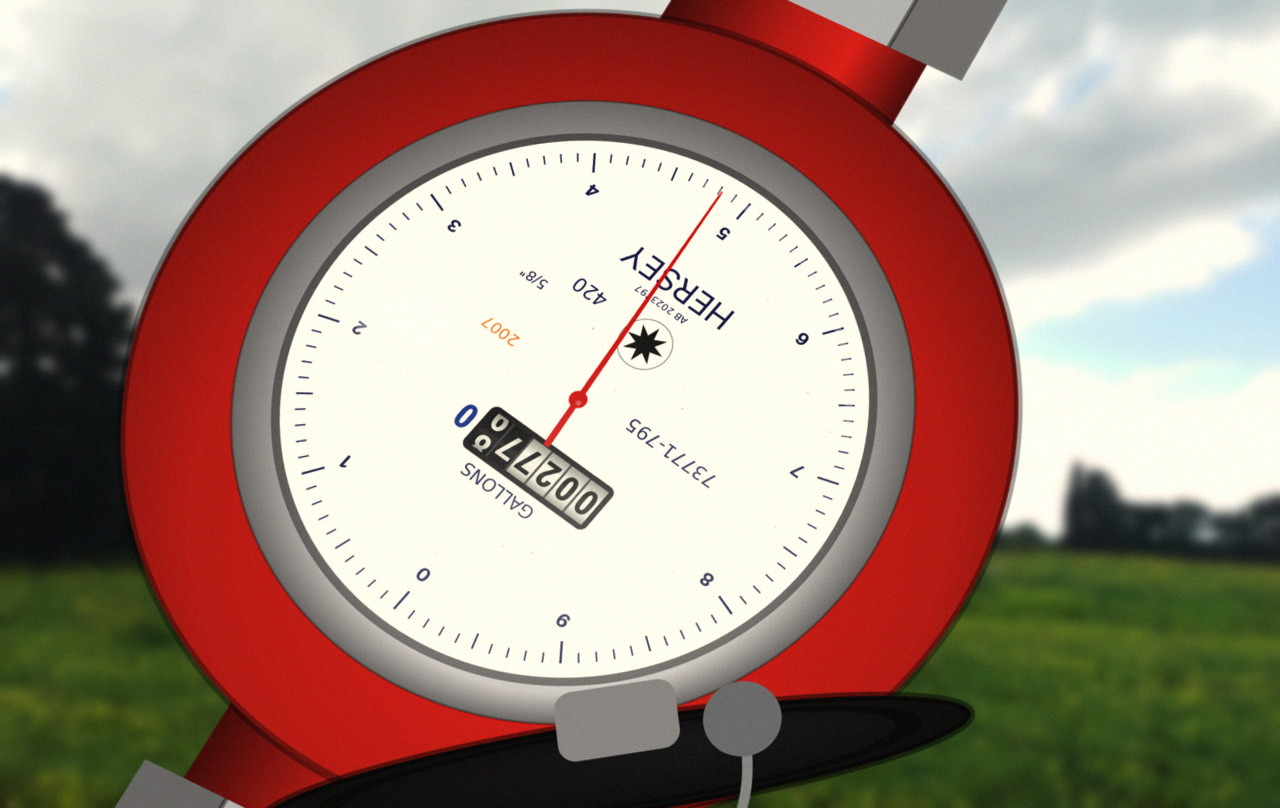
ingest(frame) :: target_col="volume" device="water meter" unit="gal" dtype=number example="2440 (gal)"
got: 27784.8 (gal)
